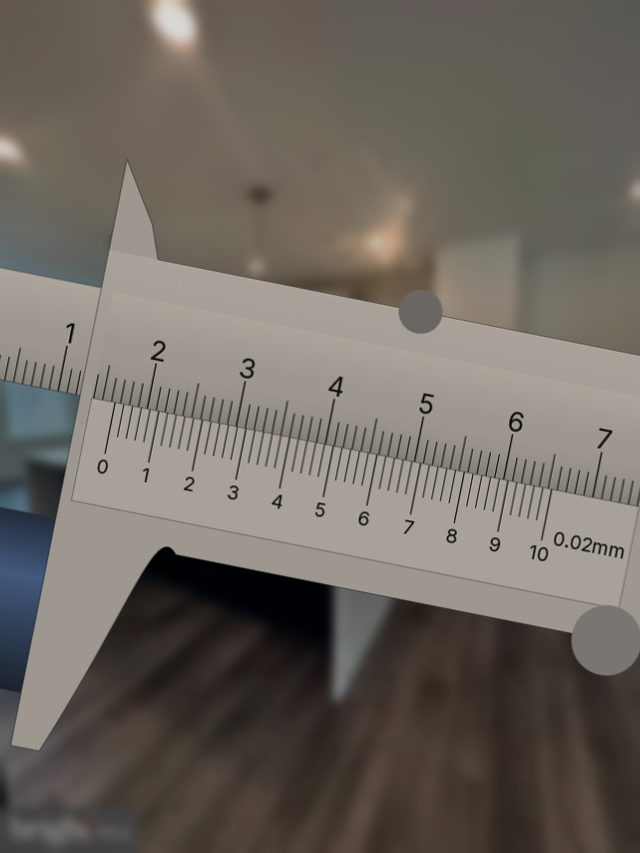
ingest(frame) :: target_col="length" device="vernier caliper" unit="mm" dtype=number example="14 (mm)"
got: 16.4 (mm)
